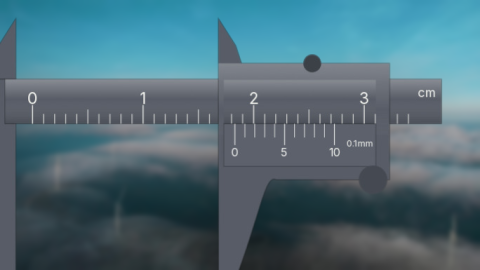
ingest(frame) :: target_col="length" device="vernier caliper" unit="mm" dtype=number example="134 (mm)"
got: 18.3 (mm)
